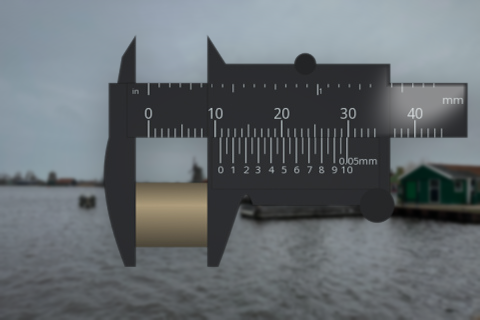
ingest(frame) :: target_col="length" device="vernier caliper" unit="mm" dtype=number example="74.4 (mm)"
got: 10.8 (mm)
